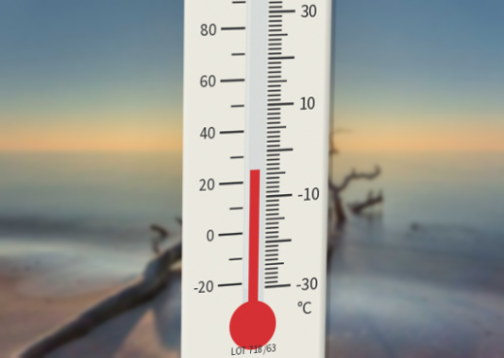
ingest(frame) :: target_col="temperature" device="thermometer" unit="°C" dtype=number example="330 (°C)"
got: -4 (°C)
